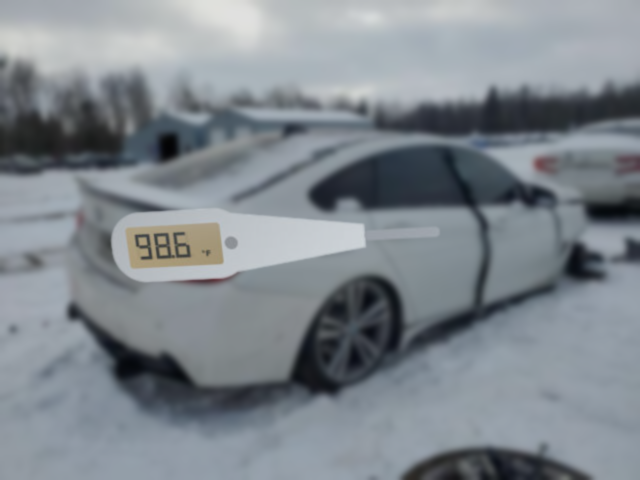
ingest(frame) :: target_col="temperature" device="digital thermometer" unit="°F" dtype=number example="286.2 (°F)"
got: 98.6 (°F)
